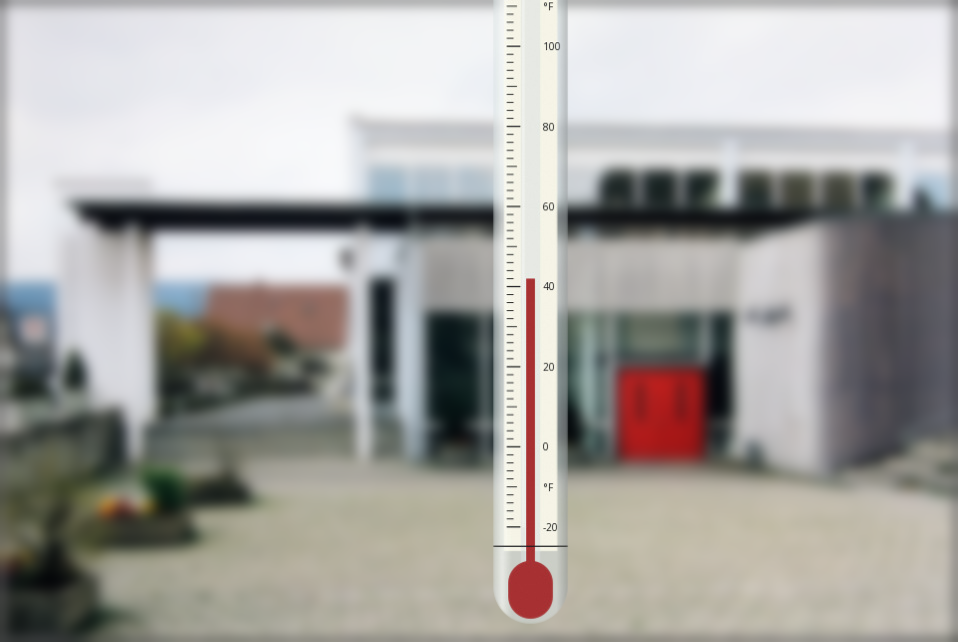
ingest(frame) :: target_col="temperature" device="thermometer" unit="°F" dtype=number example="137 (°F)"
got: 42 (°F)
